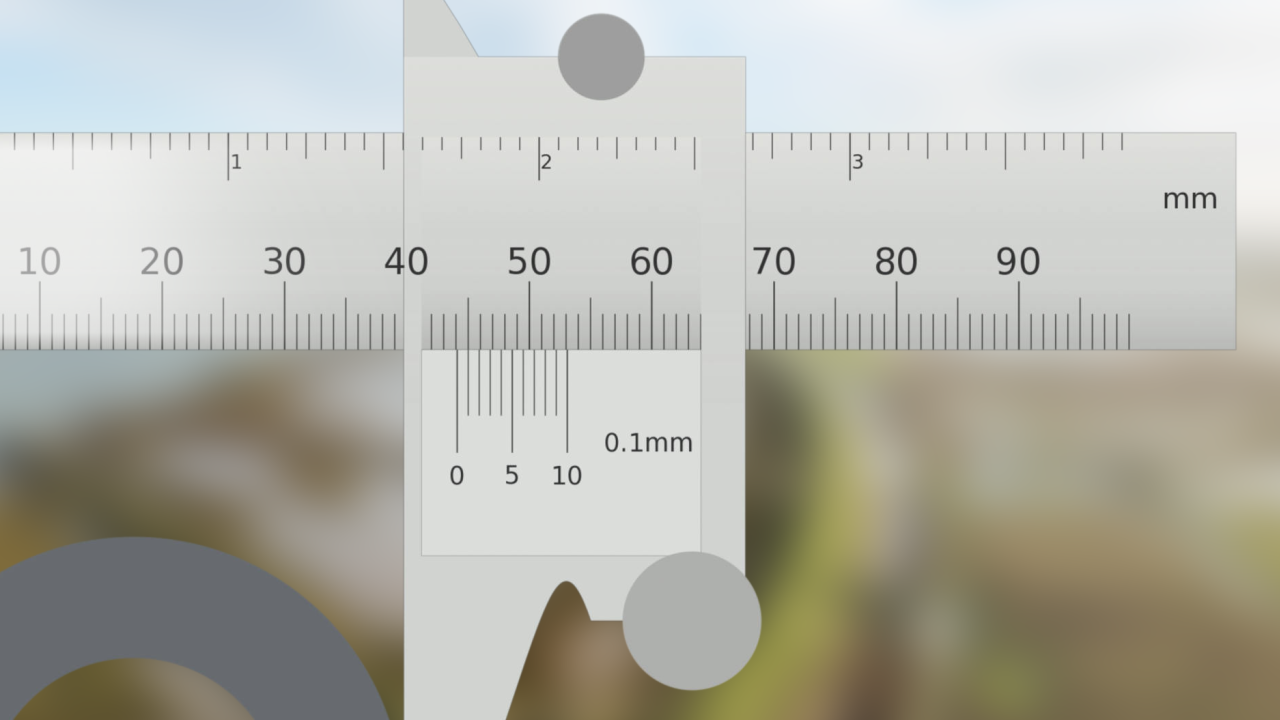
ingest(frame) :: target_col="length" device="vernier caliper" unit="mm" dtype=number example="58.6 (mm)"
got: 44.1 (mm)
